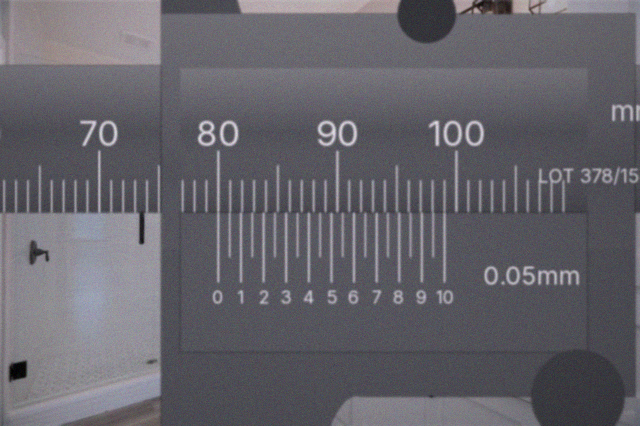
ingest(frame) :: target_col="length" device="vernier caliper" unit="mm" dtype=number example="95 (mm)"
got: 80.0 (mm)
